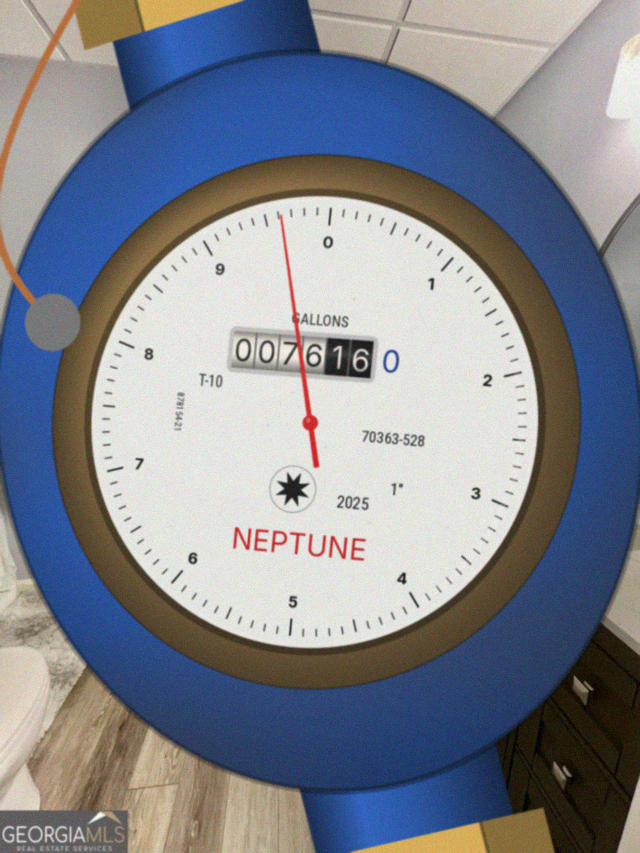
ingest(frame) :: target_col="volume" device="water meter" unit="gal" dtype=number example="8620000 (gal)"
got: 76159.6 (gal)
